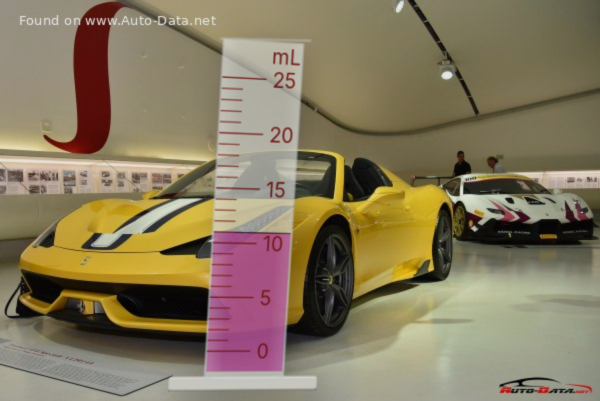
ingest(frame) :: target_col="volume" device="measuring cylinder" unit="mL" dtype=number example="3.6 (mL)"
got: 11 (mL)
